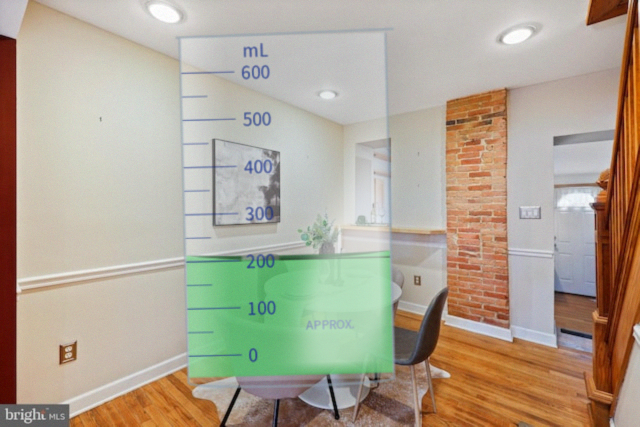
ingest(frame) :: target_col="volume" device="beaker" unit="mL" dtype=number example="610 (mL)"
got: 200 (mL)
